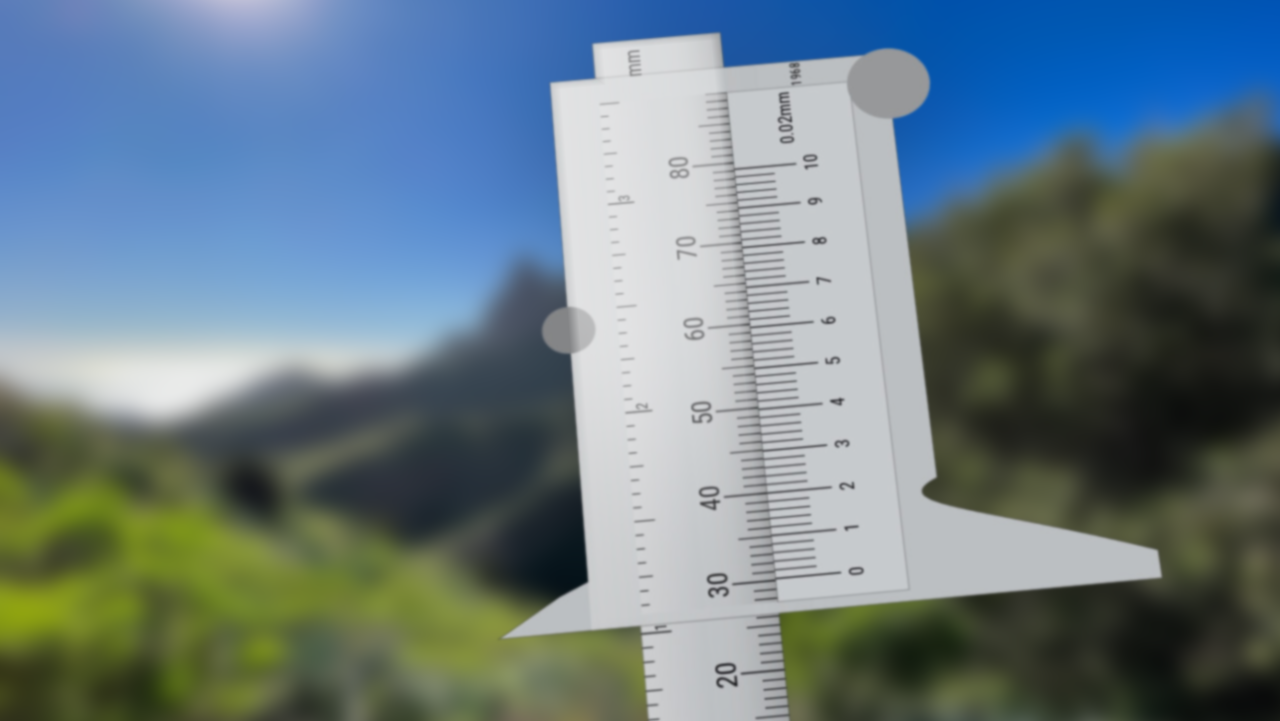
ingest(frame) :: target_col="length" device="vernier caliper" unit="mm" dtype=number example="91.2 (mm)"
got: 30.2 (mm)
